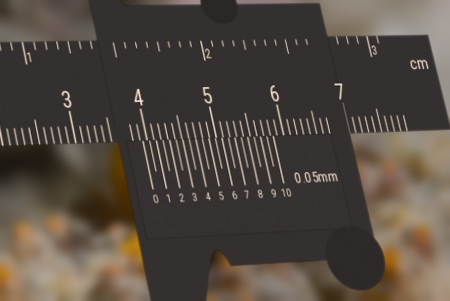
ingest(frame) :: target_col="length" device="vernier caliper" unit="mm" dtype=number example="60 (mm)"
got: 39.4 (mm)
